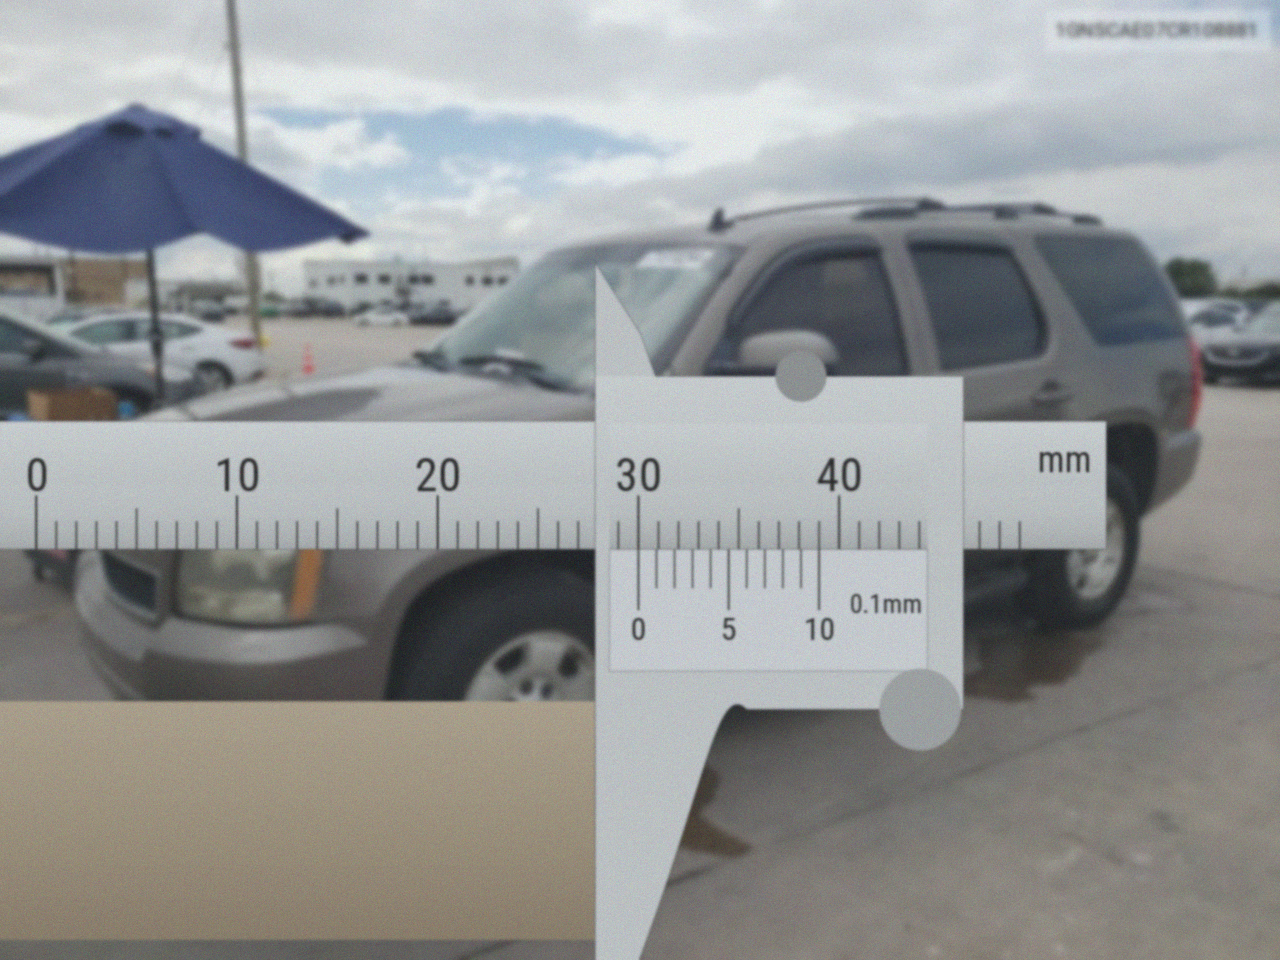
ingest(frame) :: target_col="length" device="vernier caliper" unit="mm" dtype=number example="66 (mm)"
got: 30.0 (mm)
